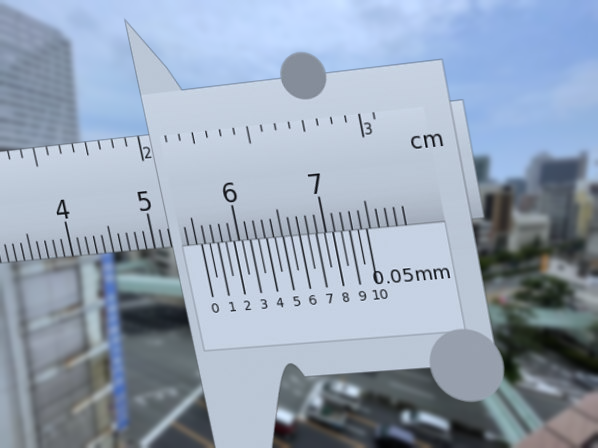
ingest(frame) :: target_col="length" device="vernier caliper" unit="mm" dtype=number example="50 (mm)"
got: 55.6 (mm)
